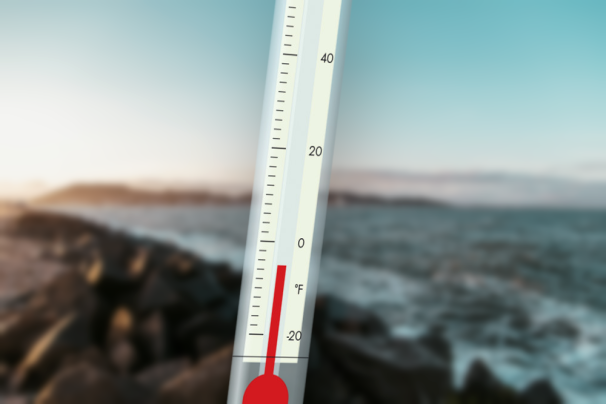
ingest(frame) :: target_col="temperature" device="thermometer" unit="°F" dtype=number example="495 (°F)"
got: -5 (°F)
